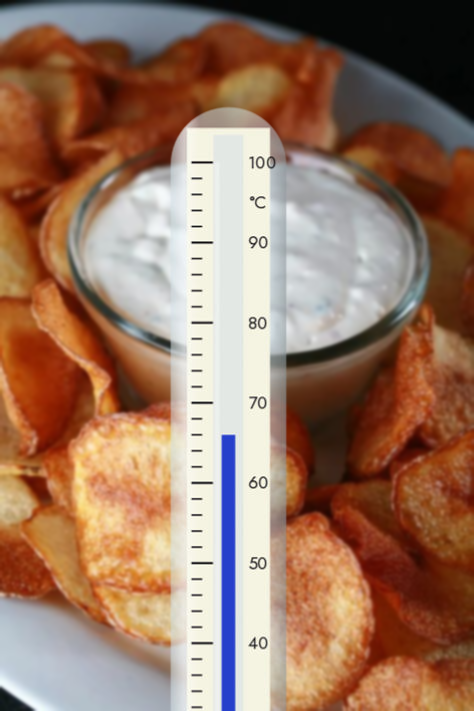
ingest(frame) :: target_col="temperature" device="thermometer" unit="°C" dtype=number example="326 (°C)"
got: 66 (°C)
